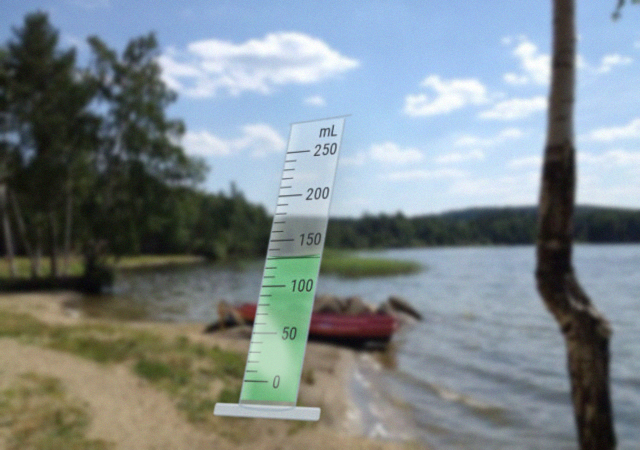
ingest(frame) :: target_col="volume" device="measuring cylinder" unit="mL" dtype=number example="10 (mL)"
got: 130 (mL)
